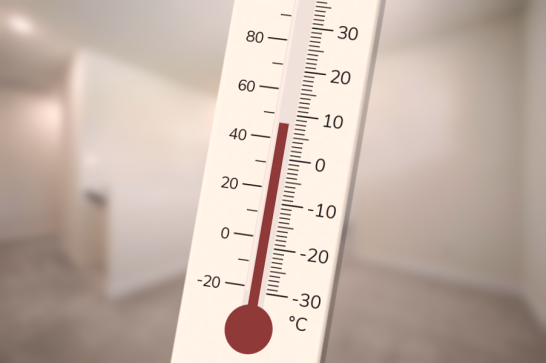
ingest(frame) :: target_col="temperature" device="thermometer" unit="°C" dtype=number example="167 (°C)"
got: 8 (°C)
